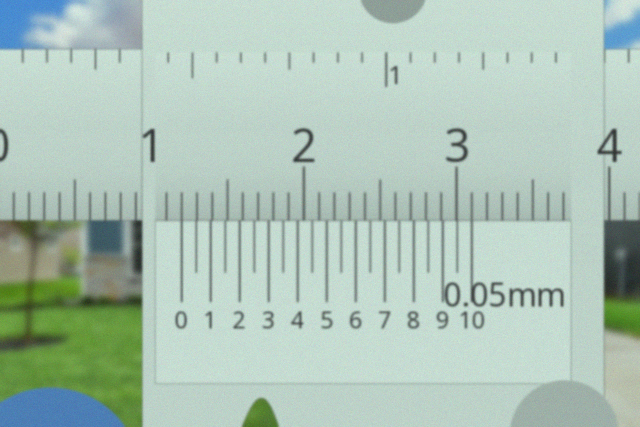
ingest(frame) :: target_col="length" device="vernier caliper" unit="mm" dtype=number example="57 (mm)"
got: 12.0 (mm)
